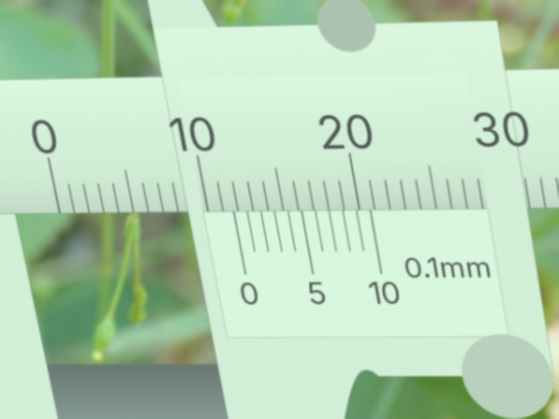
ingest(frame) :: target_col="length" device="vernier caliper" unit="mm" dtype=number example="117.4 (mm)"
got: 11.7 (mm)
